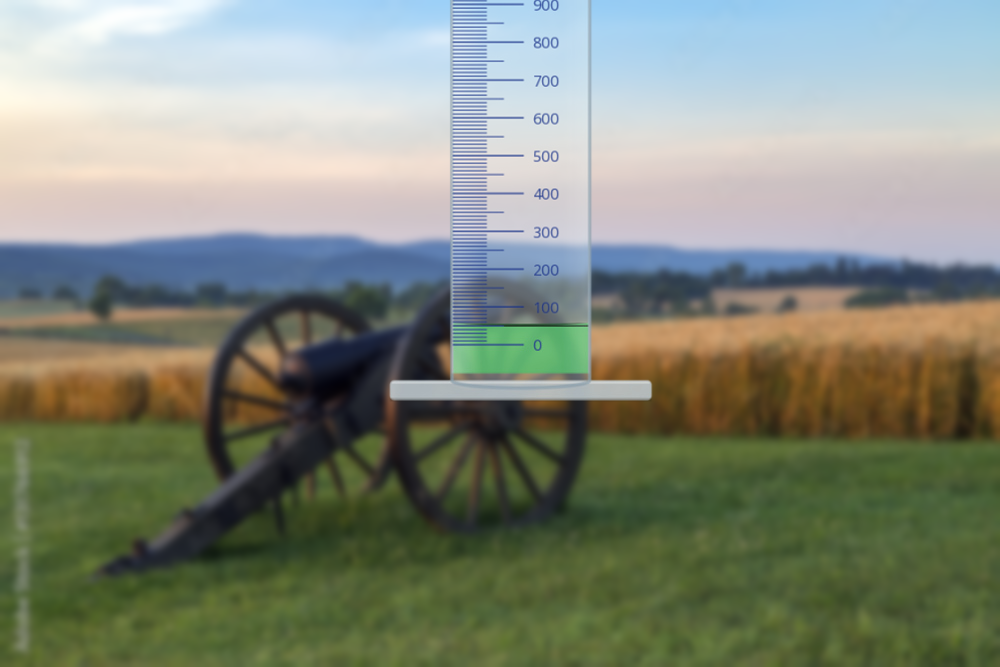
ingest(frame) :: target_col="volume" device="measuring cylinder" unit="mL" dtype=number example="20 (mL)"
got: 50 (mL)
